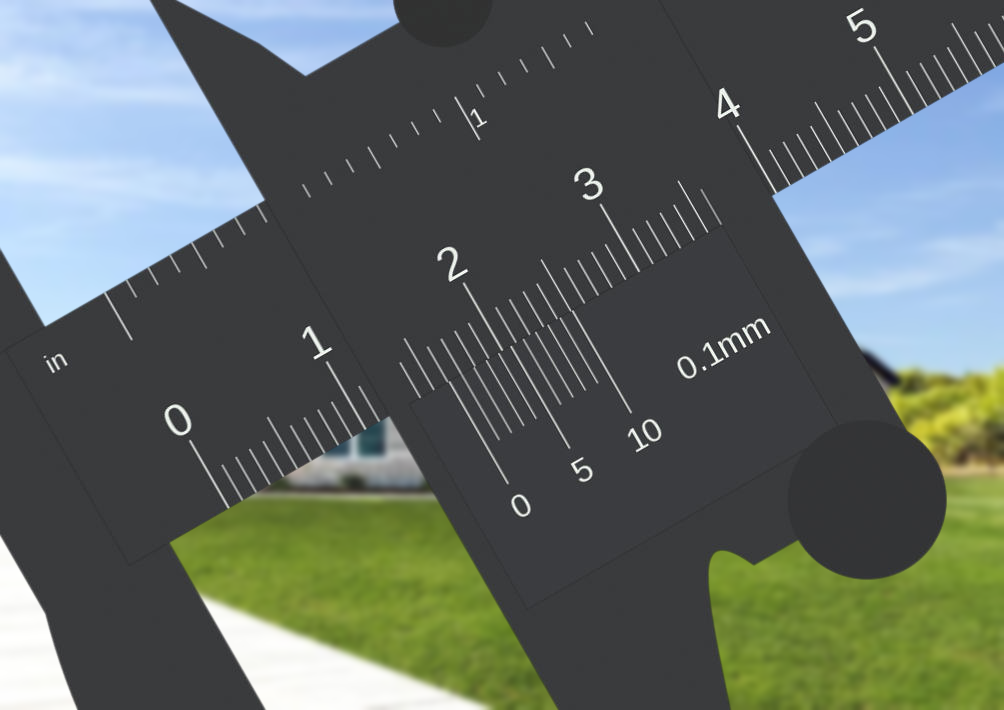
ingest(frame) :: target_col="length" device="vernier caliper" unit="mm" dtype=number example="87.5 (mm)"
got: 16.1 (mm)
